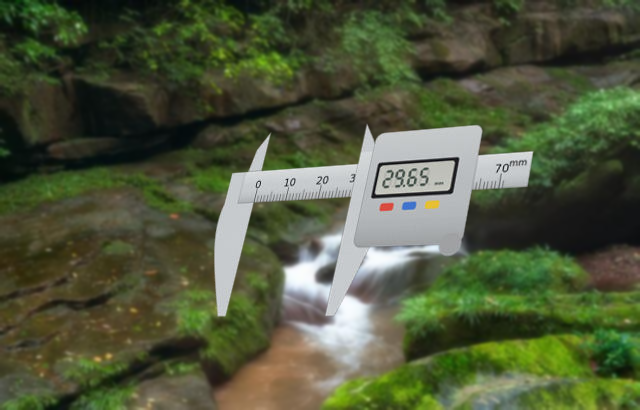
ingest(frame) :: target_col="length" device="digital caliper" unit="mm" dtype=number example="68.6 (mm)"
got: 29.65 (mm)
